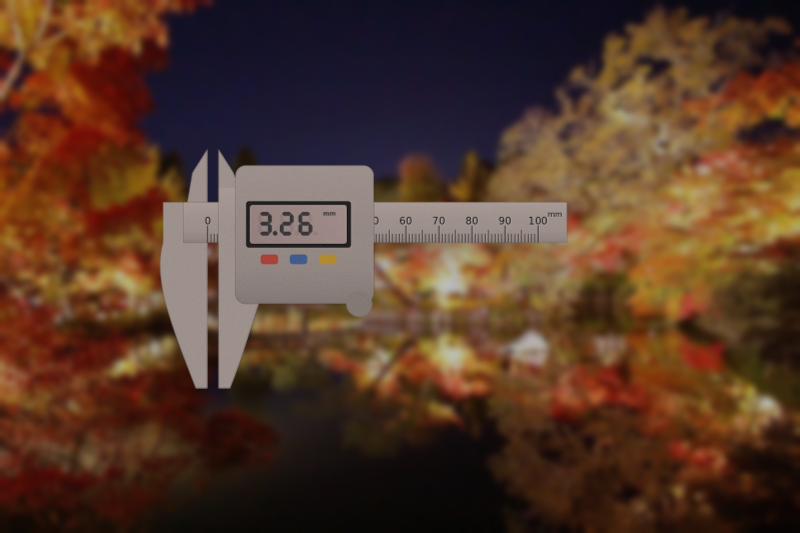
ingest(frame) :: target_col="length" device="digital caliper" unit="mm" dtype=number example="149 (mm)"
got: 3.26 (mm)
